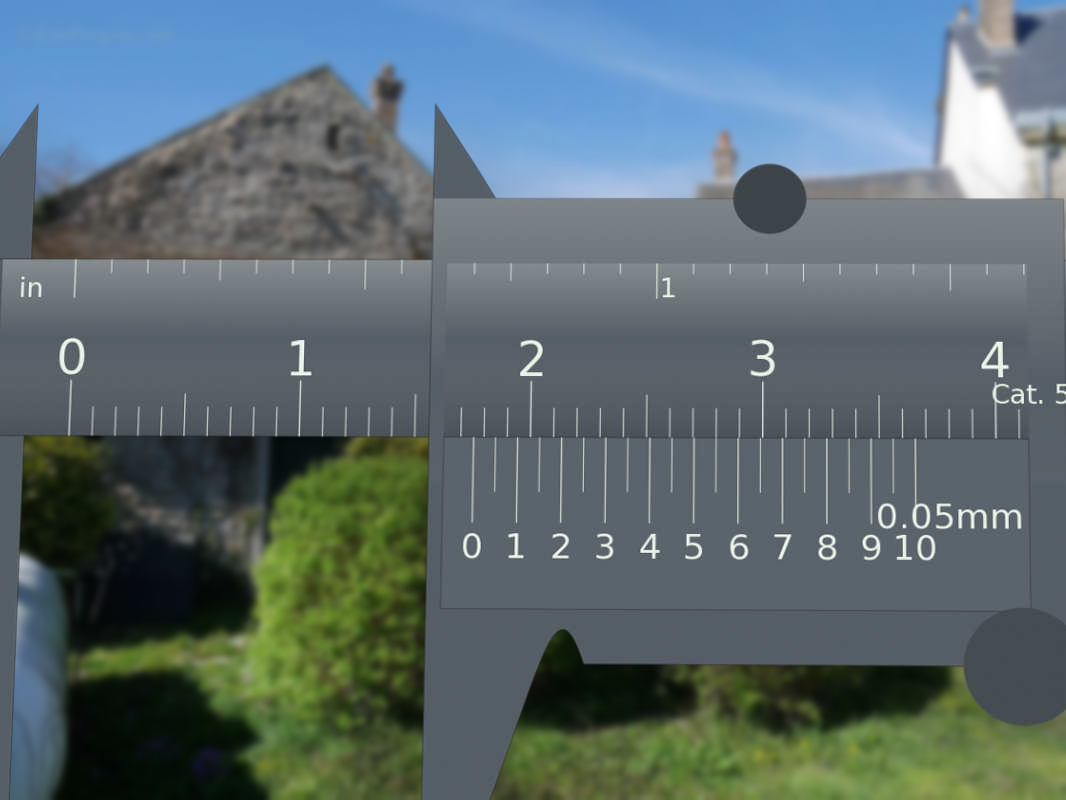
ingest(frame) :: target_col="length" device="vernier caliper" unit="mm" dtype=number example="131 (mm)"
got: 17.55 (mm)
